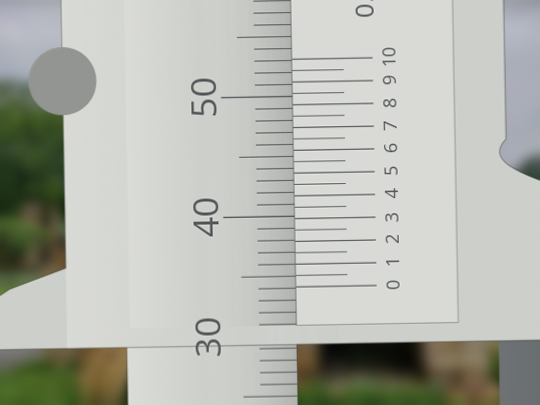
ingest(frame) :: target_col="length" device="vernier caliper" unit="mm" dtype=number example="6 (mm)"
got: 34.1 (mm)
